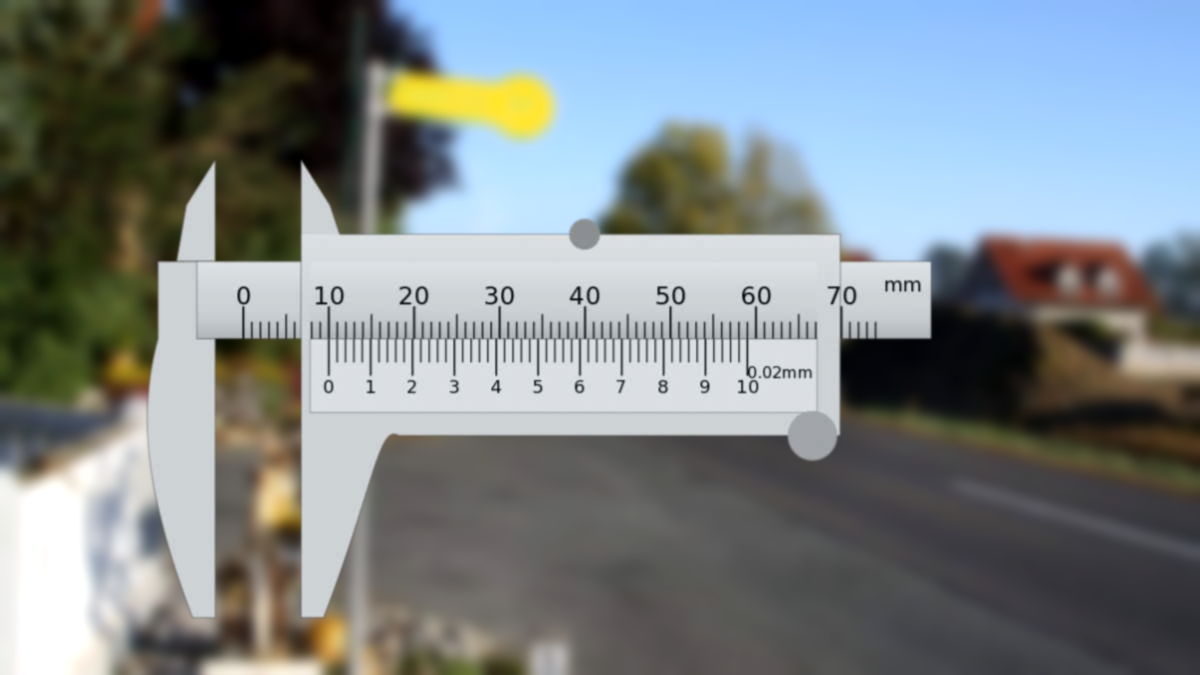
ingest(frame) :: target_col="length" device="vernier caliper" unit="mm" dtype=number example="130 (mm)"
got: 10.0 (mm)
